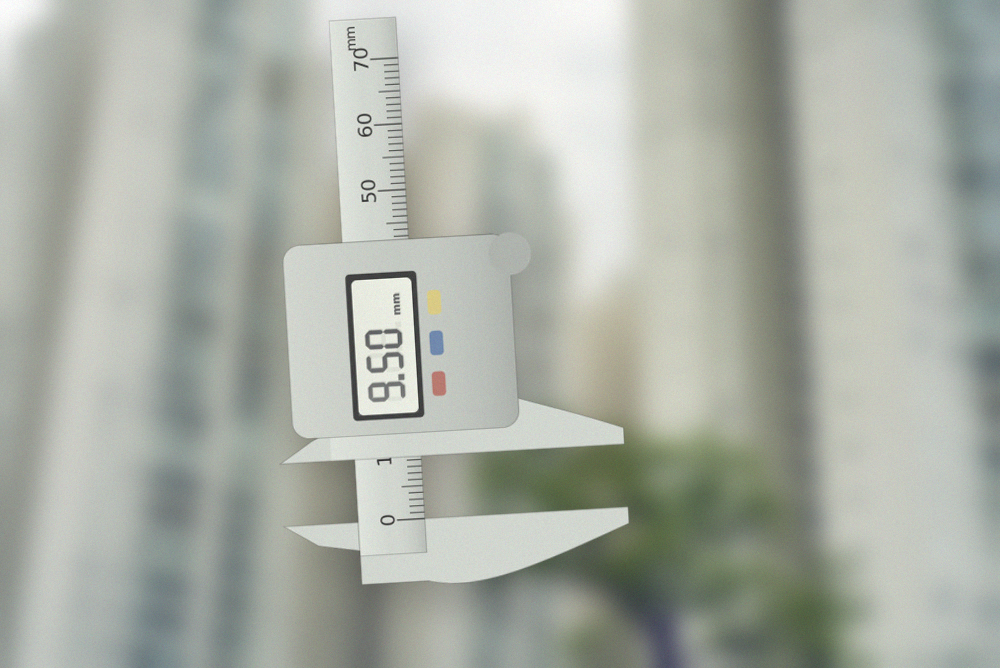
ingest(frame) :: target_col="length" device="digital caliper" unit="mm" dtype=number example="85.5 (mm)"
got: 9.50 (mm)
